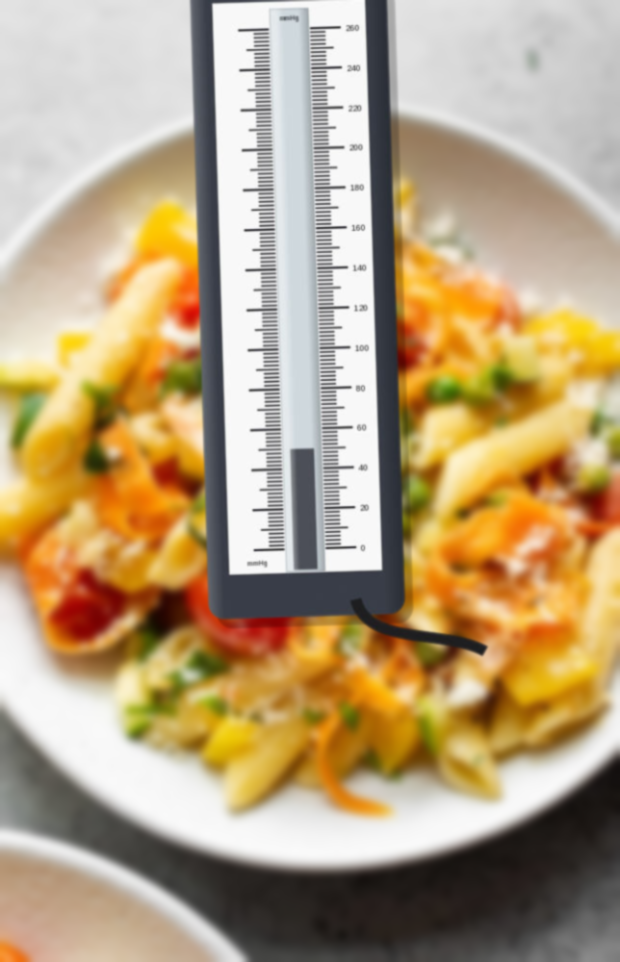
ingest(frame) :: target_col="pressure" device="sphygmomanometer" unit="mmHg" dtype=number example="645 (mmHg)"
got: 50 (mmHg)
